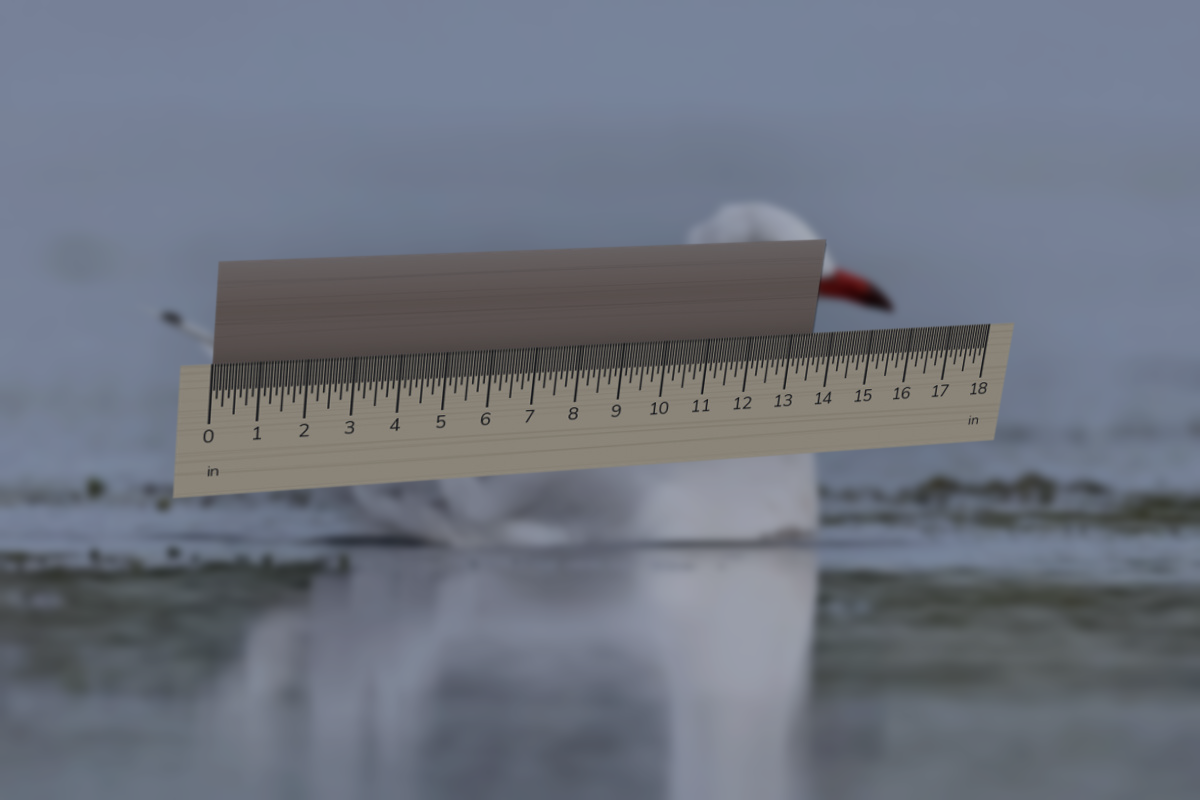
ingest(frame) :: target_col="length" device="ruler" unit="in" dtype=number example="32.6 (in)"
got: 13.5 (in)
